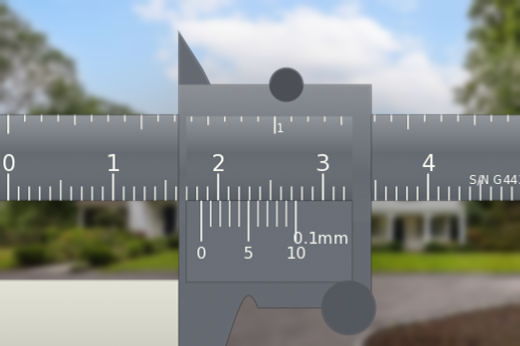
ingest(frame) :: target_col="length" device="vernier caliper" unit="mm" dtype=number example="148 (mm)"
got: 18.4 (mm)
